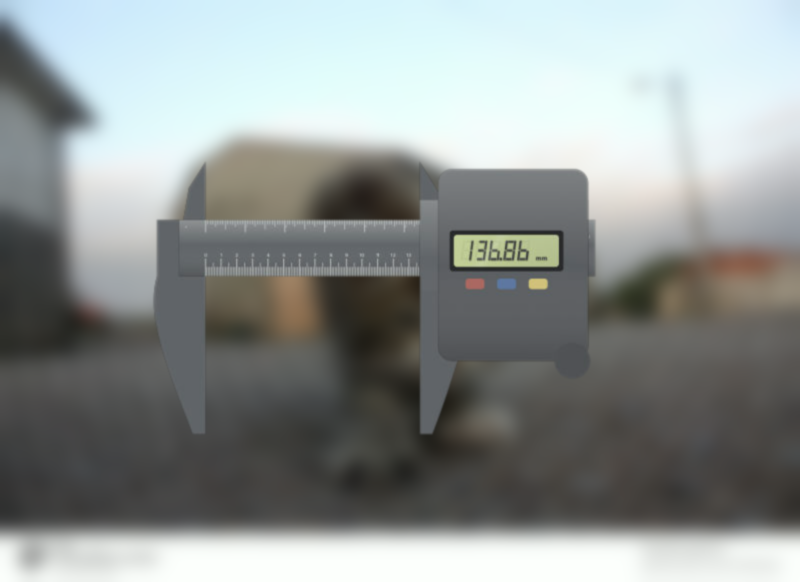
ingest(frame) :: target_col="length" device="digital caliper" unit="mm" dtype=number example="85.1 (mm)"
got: 136.86 (mm)
